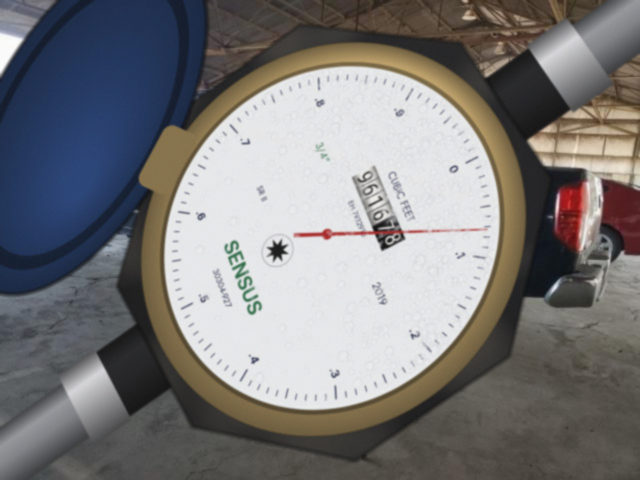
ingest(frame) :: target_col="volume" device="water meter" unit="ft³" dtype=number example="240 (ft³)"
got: 961678.07 (ft³)
